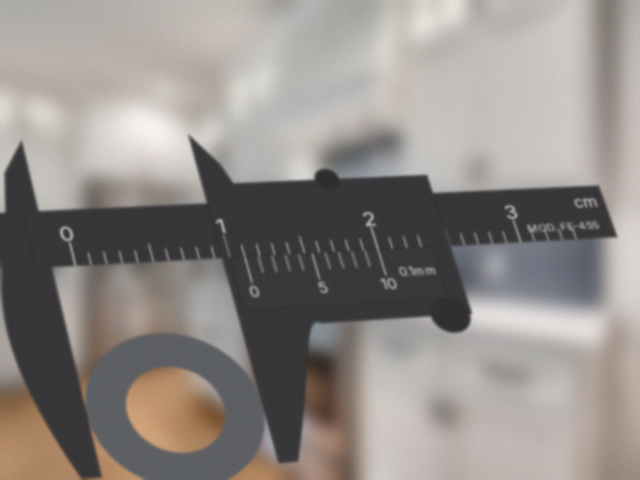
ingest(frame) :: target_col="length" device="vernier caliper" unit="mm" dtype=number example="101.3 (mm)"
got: 11.0 (mm)
